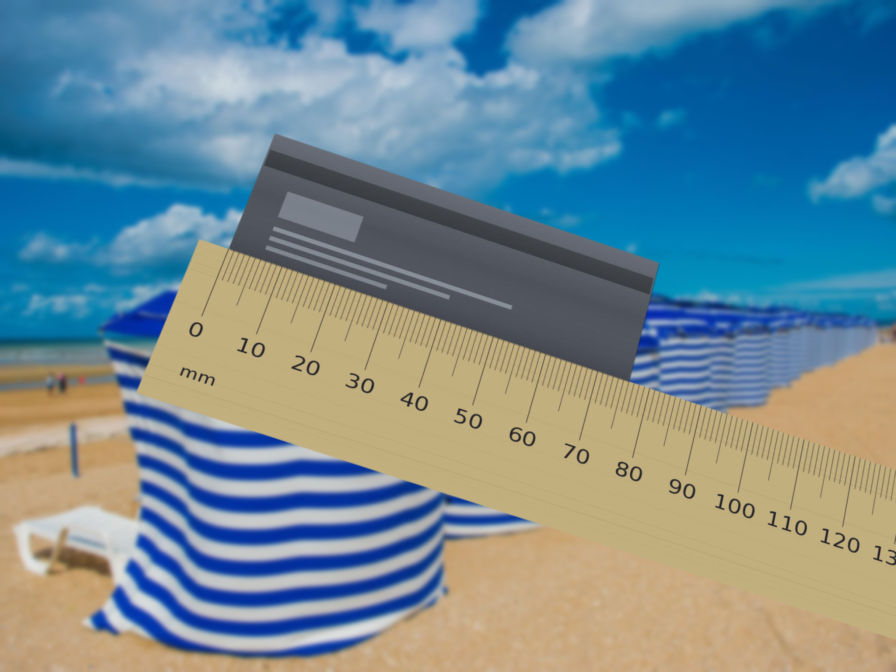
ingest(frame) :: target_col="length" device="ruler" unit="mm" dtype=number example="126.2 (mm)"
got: 76 (mm)
